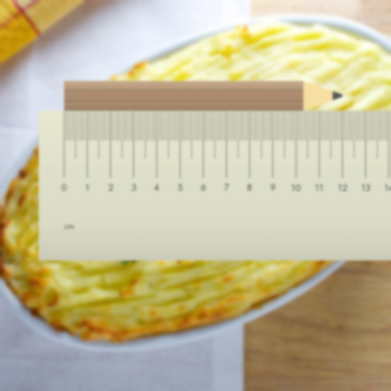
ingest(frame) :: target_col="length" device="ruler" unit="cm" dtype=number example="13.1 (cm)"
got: 12 (cm)
